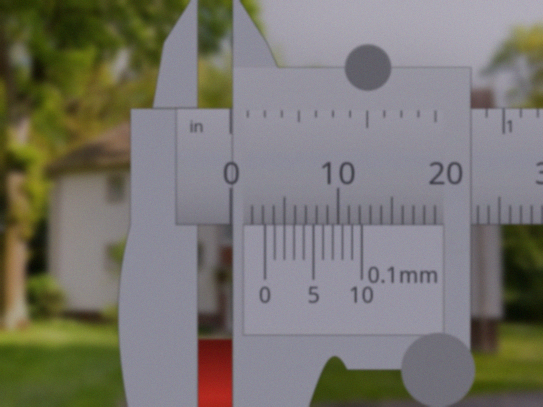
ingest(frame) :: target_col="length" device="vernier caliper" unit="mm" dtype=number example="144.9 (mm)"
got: 3.2 (mm)
